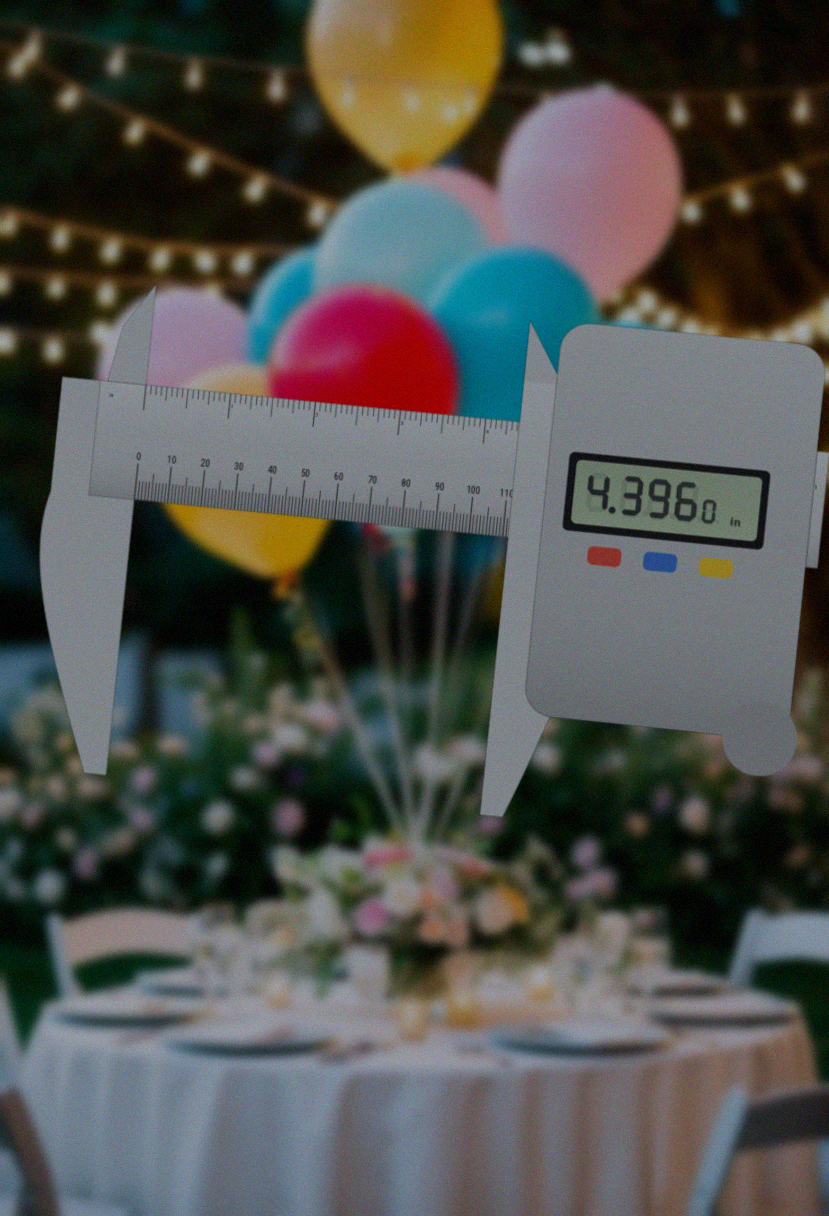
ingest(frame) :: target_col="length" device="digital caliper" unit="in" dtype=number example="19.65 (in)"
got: 4.3960 (in)
